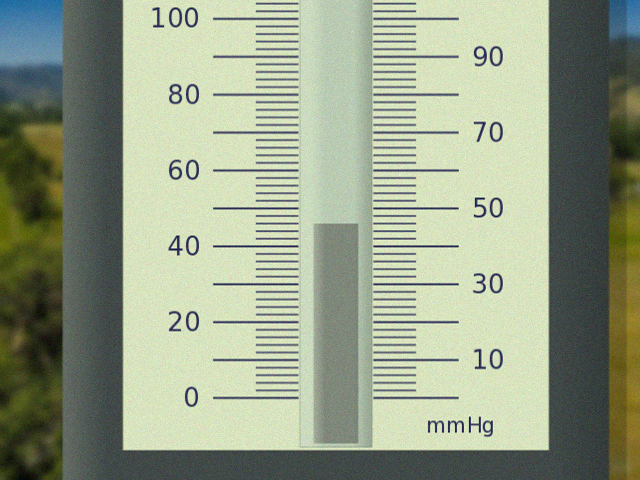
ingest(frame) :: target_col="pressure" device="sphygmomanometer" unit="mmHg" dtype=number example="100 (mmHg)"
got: 46 (mmHg)
